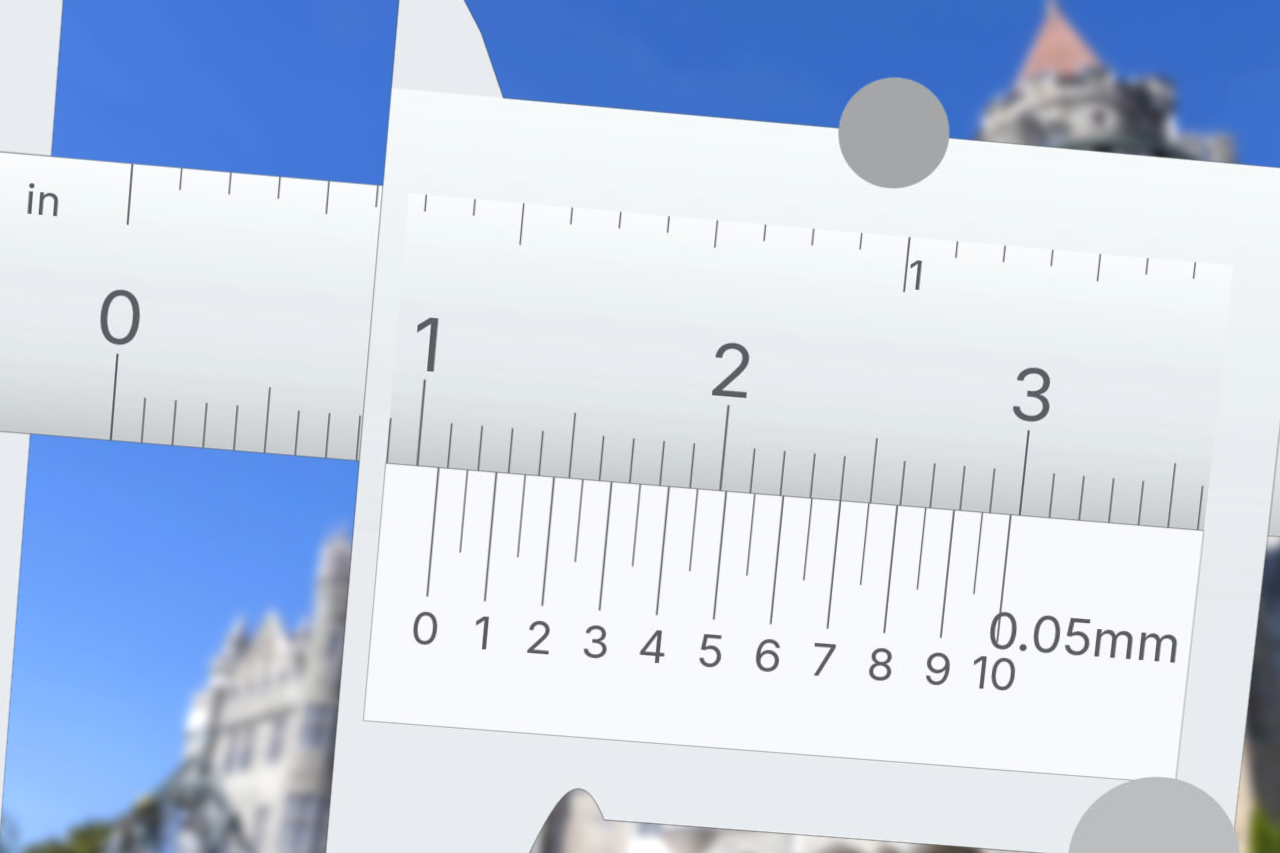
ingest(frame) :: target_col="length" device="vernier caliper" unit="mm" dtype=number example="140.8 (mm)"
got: 10.70 (mm)
